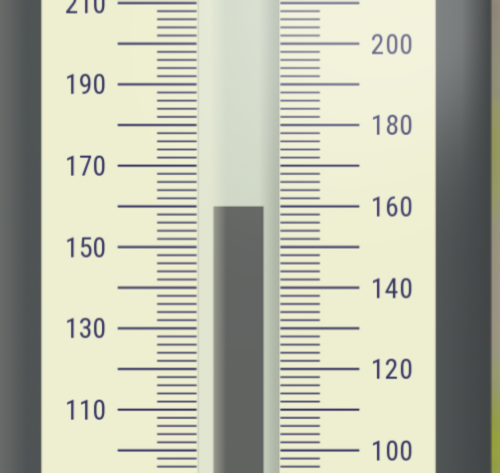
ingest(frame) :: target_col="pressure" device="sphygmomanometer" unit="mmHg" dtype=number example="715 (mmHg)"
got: 160 (mmHg)
